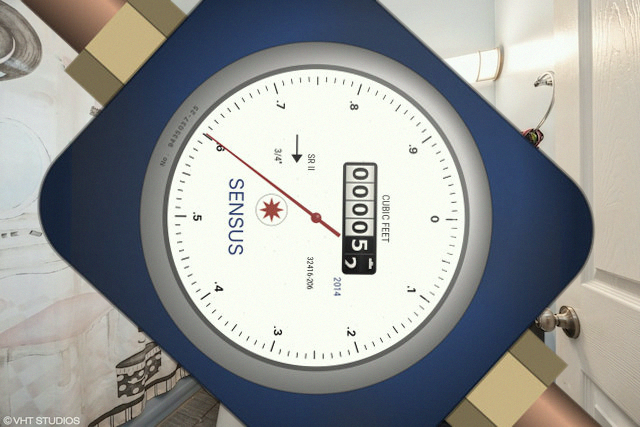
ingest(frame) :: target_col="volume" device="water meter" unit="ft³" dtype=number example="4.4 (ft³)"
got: 51.60 (ft³)
